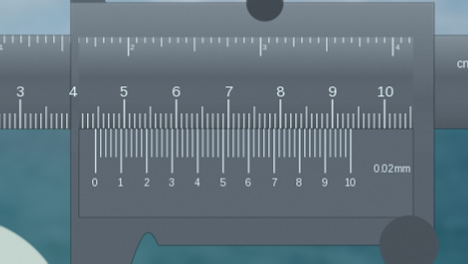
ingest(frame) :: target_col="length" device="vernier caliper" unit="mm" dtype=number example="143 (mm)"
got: 44.5 (mm)
